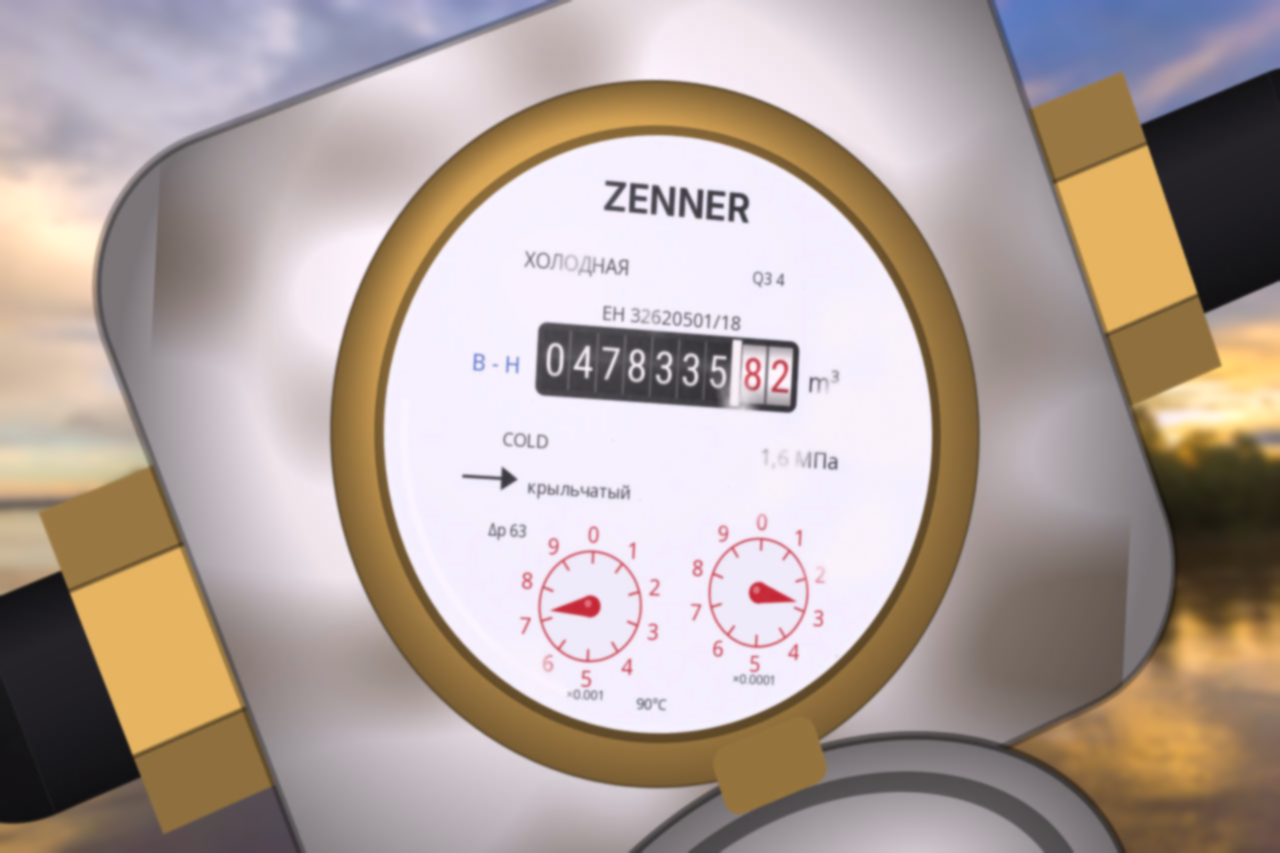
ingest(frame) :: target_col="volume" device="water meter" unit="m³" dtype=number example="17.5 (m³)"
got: 478335.8272 (m³)
